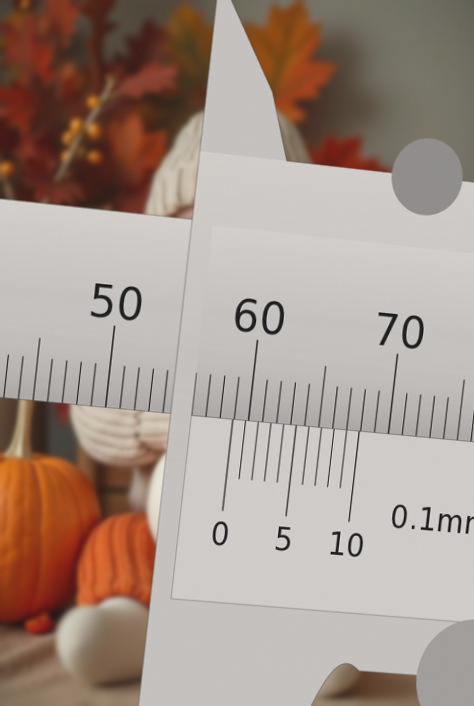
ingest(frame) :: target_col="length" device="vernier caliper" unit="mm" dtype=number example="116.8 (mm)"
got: 58.9 (mm)
